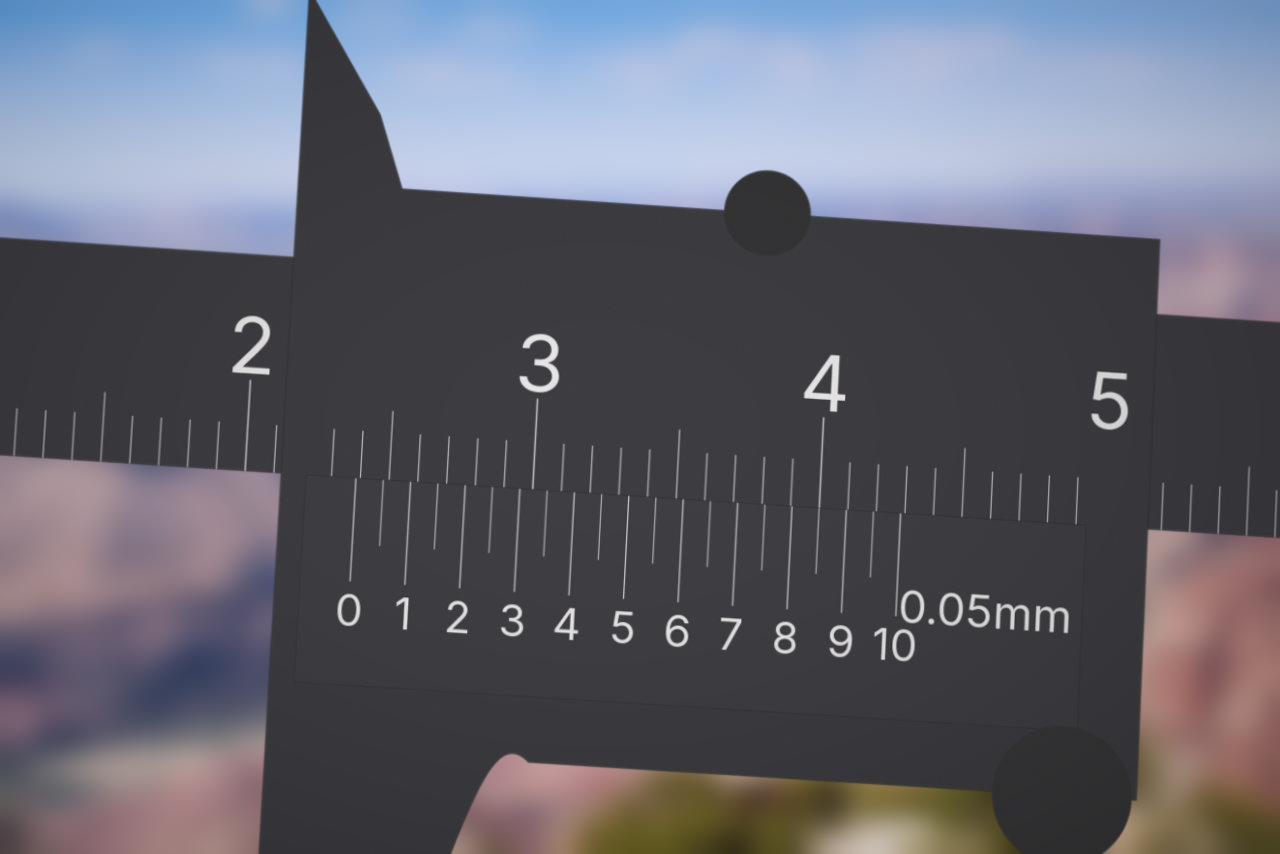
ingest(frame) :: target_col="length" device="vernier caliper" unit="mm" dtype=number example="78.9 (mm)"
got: 23.85 (mm)
